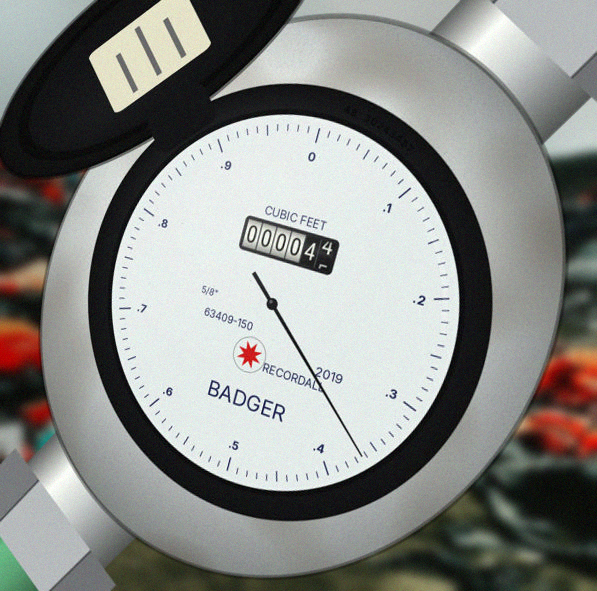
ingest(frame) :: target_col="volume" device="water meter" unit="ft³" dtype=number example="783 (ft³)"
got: 44.36 (ft³)
